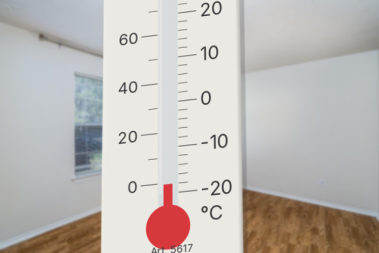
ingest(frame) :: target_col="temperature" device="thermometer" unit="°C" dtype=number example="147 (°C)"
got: -18 (°C)
